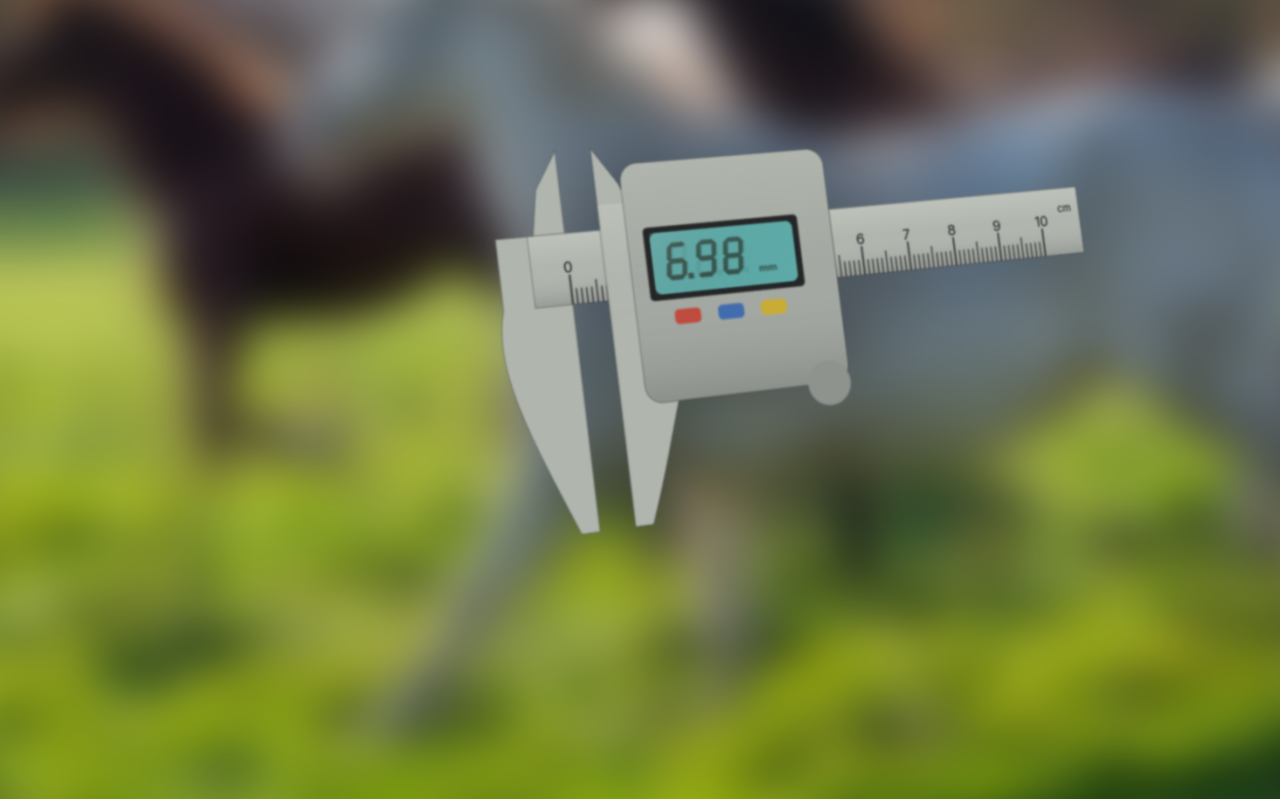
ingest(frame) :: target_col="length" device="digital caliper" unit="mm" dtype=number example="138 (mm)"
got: 6.98 (mm)
